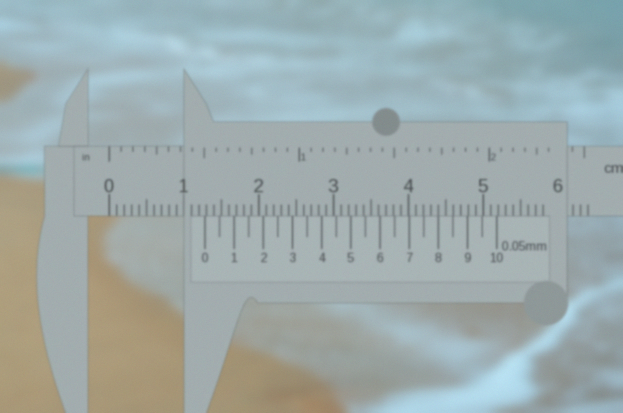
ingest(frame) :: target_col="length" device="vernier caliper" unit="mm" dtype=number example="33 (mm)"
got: 12.8 (mm)
